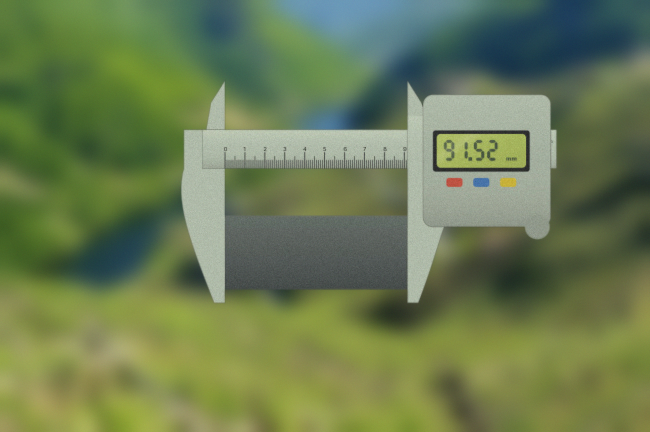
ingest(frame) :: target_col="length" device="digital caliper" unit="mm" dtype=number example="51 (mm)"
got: 91.52 (mm)
